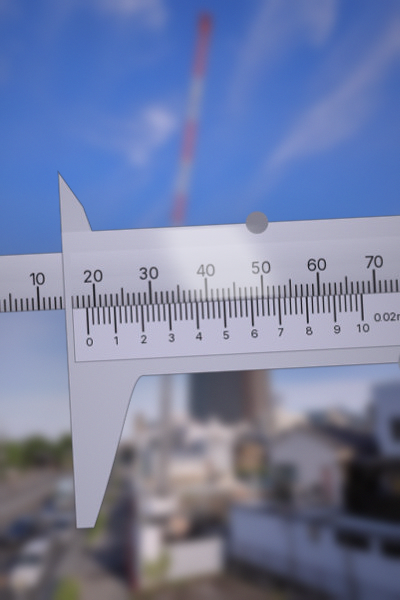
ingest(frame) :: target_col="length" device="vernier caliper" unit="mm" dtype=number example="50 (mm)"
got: 18.6 (mm)
